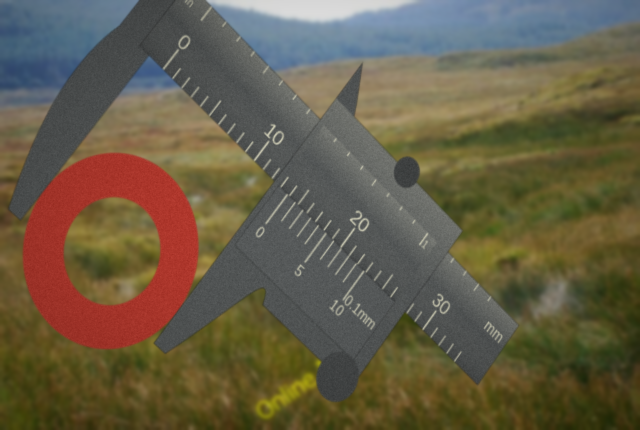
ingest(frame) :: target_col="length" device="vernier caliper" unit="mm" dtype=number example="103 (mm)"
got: 13.8 (mm)
